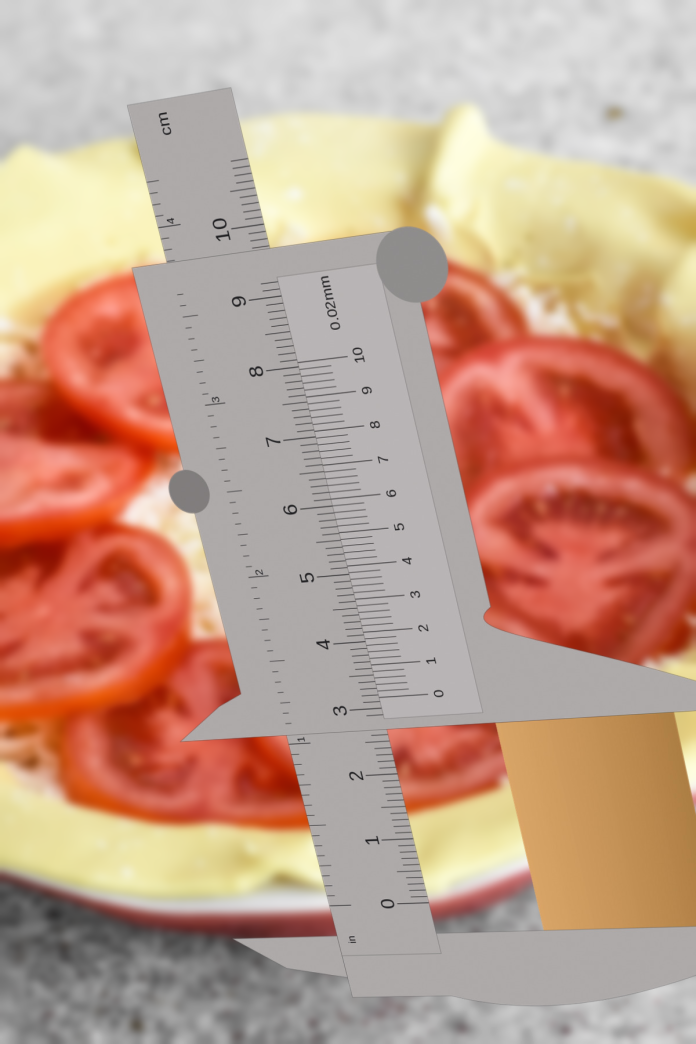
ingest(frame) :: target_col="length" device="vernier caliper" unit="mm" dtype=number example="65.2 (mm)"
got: 31.6 (mm)
